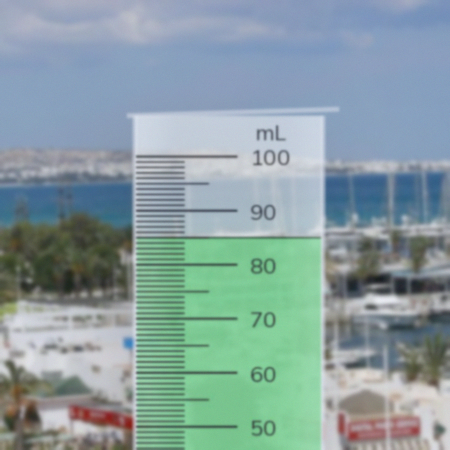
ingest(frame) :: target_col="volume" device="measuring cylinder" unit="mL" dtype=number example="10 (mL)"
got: 85 (mL)
